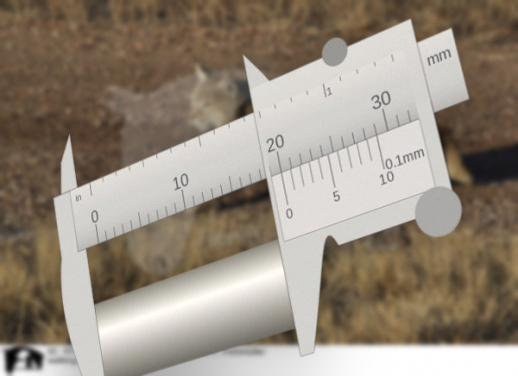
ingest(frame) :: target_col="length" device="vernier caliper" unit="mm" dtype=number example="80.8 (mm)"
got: 20.0 (mm)
